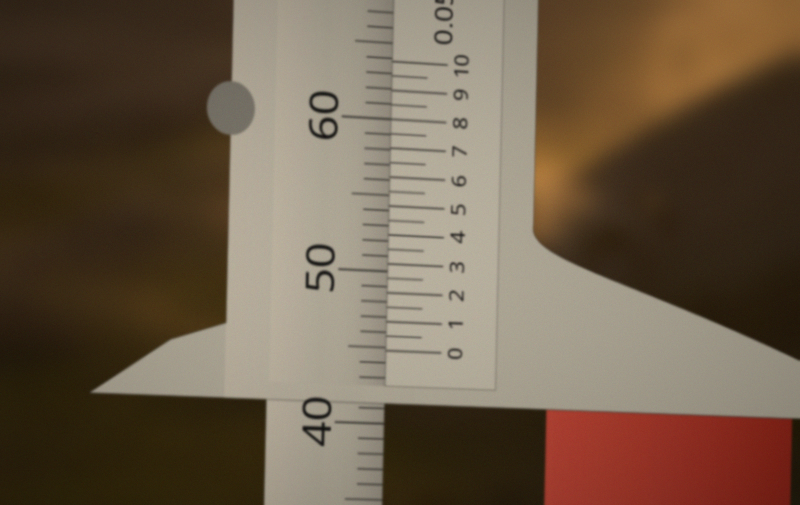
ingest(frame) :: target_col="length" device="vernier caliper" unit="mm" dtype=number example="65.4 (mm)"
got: 44.8 (mm)
